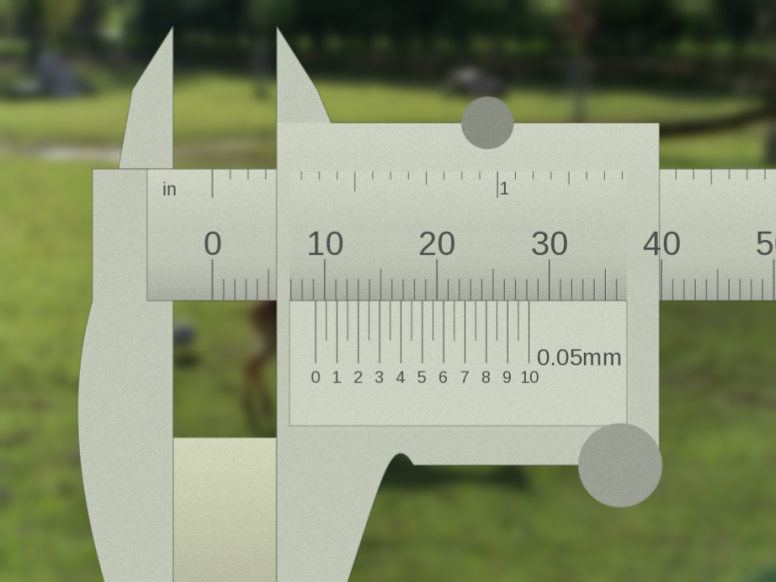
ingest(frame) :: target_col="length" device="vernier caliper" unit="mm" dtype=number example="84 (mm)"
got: 9.2 (mm)
